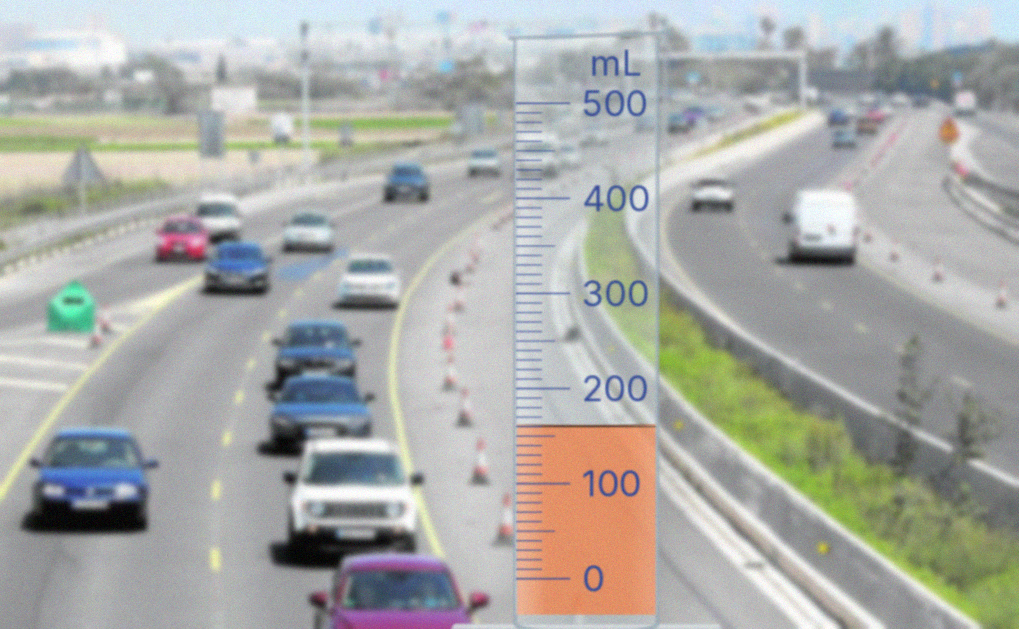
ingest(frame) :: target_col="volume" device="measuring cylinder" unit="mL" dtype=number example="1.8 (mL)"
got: 160 (mL)
